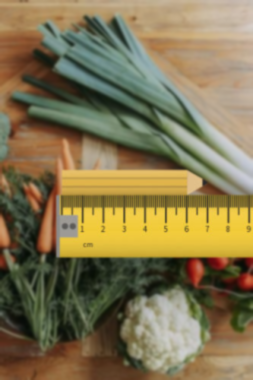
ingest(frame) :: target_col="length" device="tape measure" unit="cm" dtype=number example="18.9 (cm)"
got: 7 (cm)
